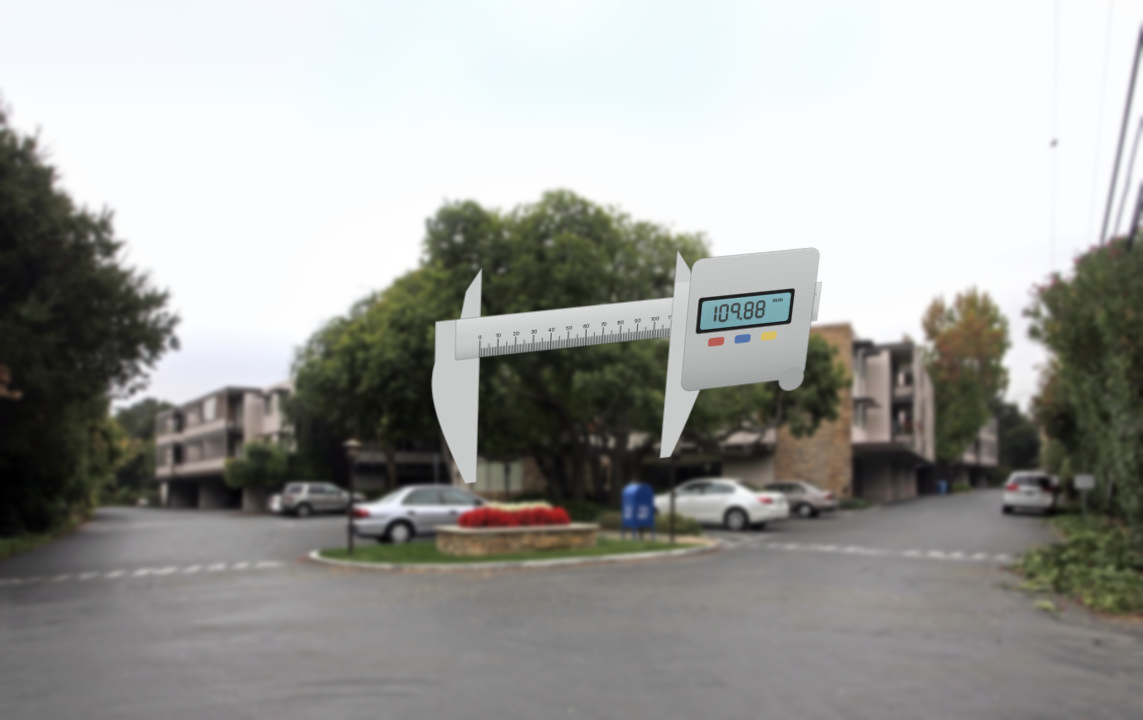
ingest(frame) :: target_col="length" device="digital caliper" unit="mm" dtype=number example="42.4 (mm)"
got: 109.88 (mm)
